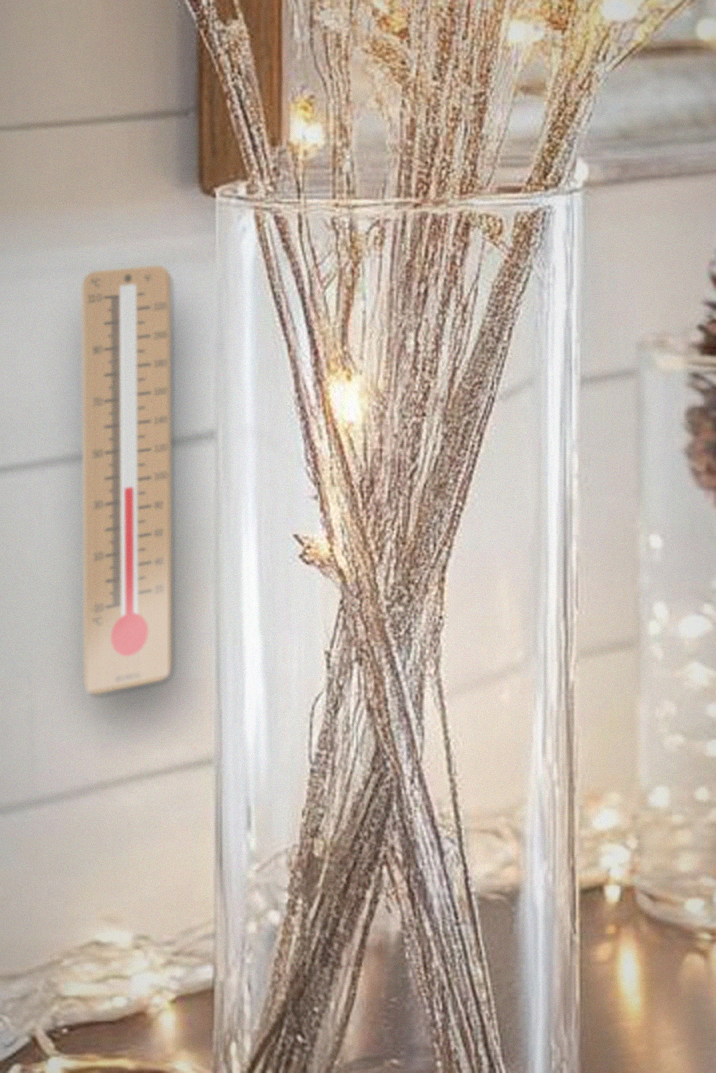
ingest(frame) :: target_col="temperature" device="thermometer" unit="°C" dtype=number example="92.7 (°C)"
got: 35 (°C)
